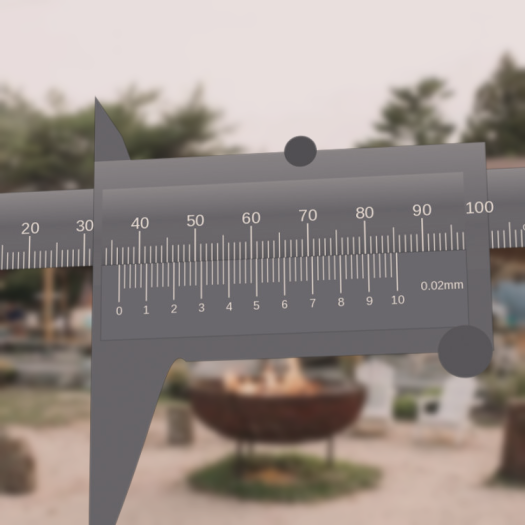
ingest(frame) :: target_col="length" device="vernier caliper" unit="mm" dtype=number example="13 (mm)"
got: 36.4 (mm)
